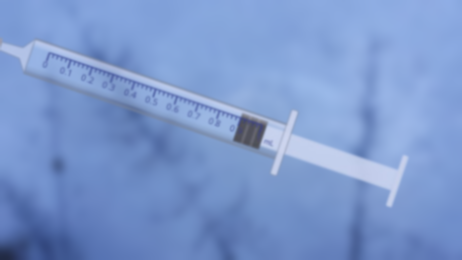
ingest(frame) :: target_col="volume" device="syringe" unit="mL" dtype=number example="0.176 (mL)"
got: 0.9 (mL)
